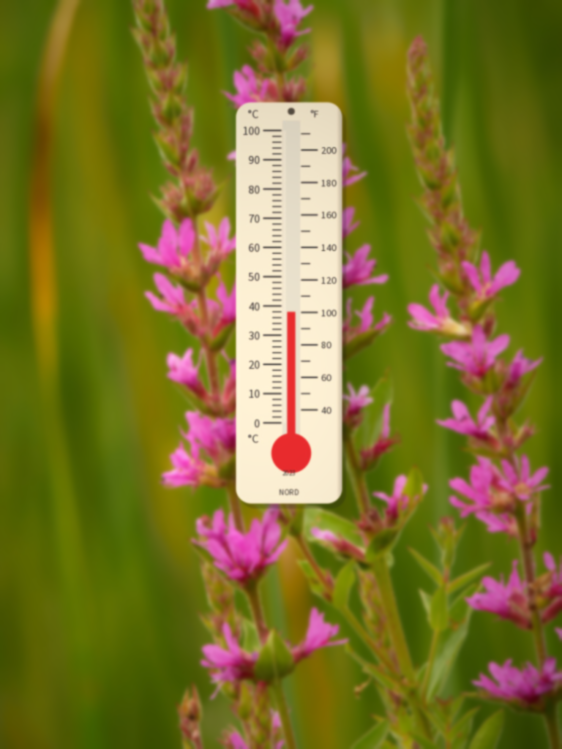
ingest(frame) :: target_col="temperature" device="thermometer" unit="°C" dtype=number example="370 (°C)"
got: 38 (°C)
